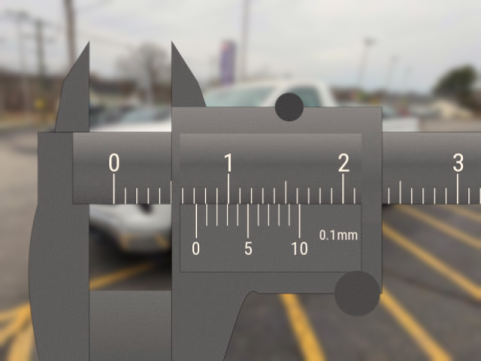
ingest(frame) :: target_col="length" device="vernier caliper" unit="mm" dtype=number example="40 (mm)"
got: 7.2 (mm)
